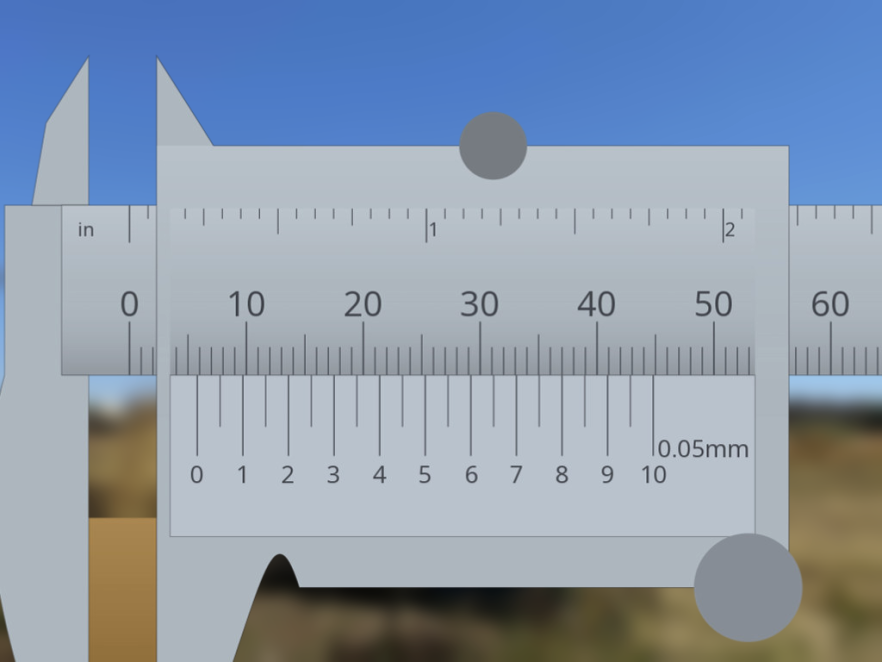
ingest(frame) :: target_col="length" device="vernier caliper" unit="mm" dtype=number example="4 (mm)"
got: 5.8 (mm)
